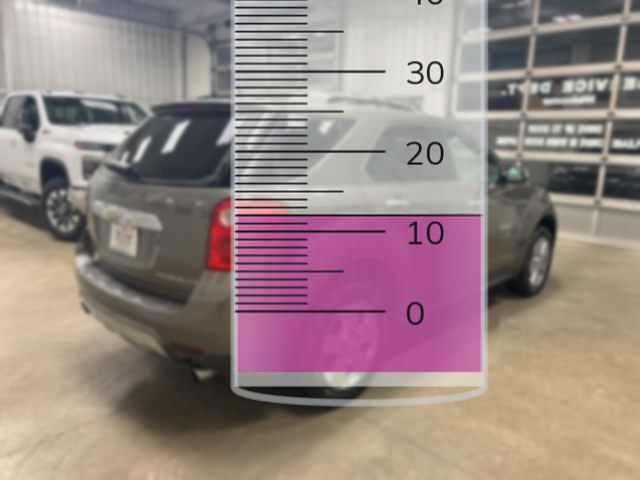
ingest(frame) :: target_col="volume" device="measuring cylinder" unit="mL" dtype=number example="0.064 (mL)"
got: 12 (mL)
